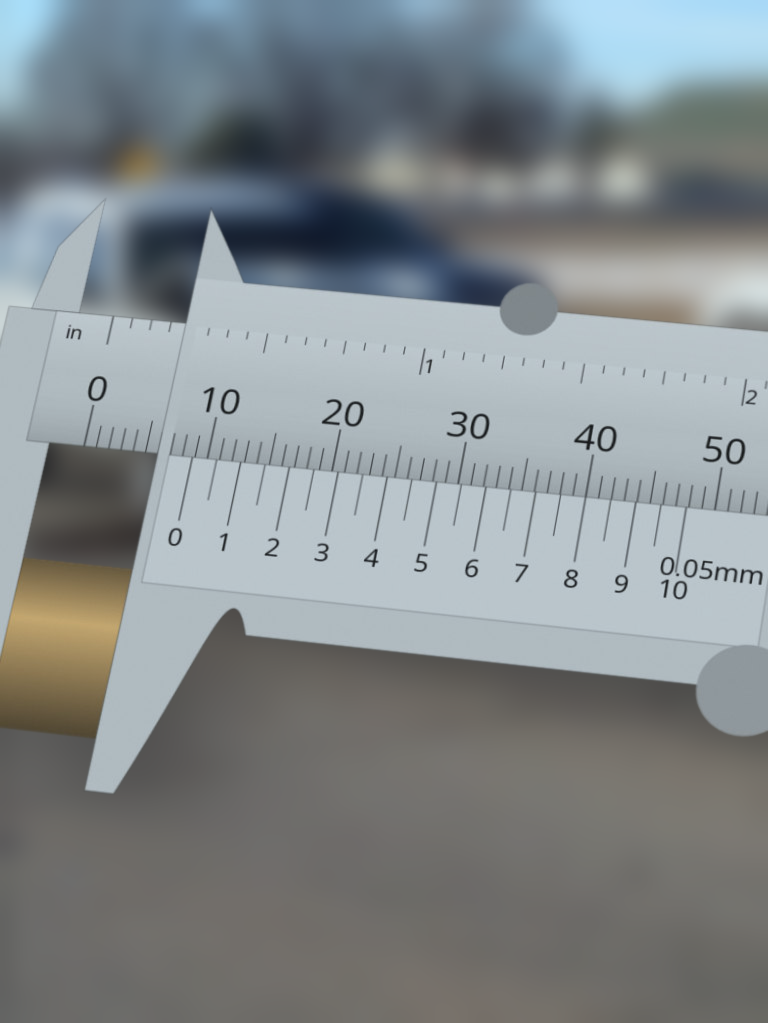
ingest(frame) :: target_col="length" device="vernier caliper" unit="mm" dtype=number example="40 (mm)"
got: 8.8 (mm)
